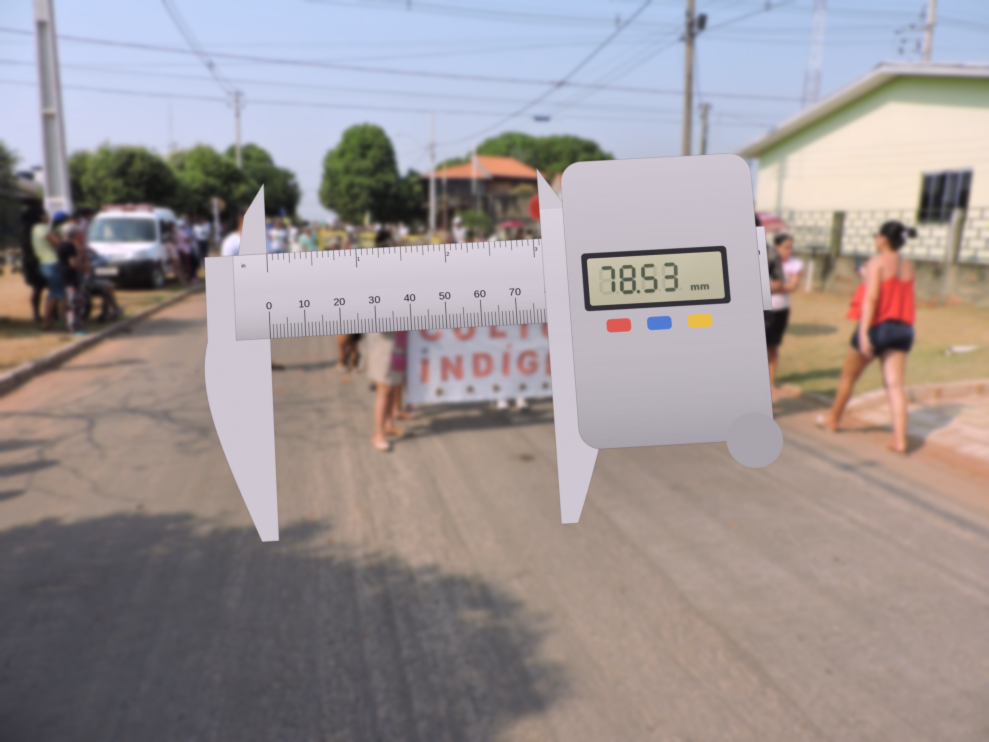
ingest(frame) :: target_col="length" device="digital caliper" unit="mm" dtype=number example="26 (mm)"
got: 78.53 (mm)
